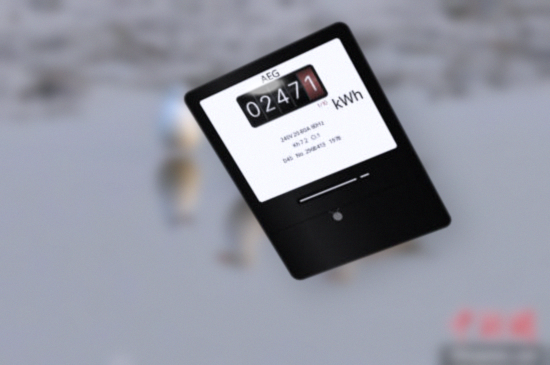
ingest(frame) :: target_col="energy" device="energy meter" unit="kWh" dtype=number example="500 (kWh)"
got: 247.1 (kWh)
